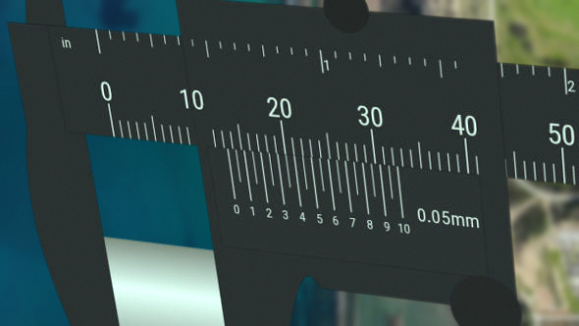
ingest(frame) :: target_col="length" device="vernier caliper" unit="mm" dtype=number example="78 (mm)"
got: 13.4 (mm)
